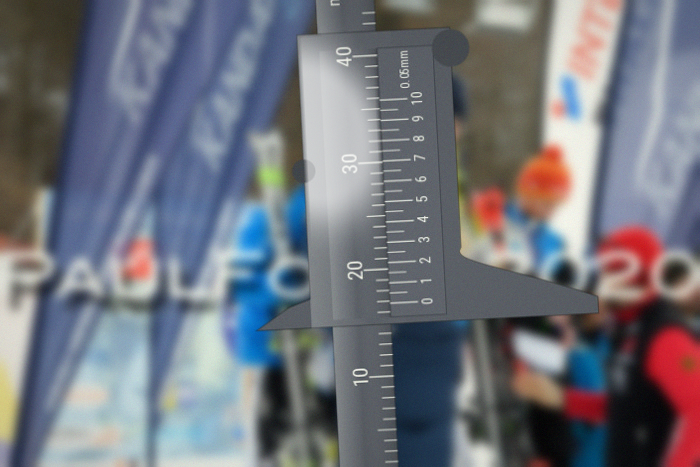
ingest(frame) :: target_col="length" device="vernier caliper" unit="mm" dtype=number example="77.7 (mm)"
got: 16.8 (mm)
